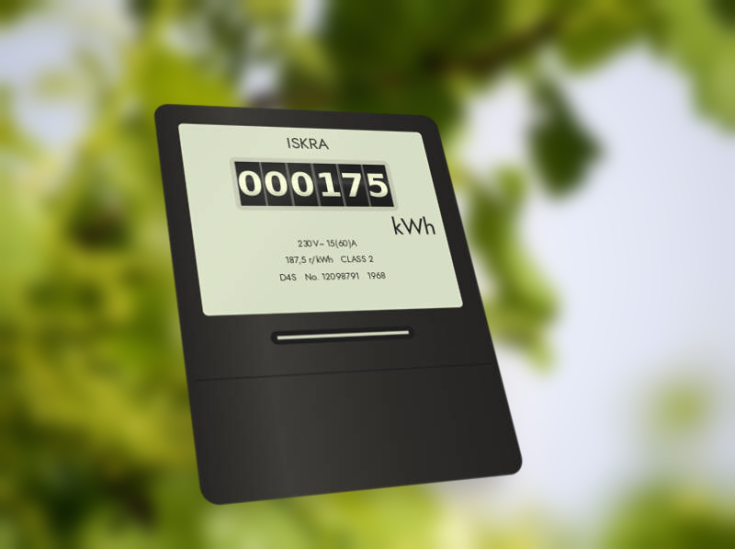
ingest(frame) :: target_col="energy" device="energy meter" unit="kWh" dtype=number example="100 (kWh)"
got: 175 (kWh)
